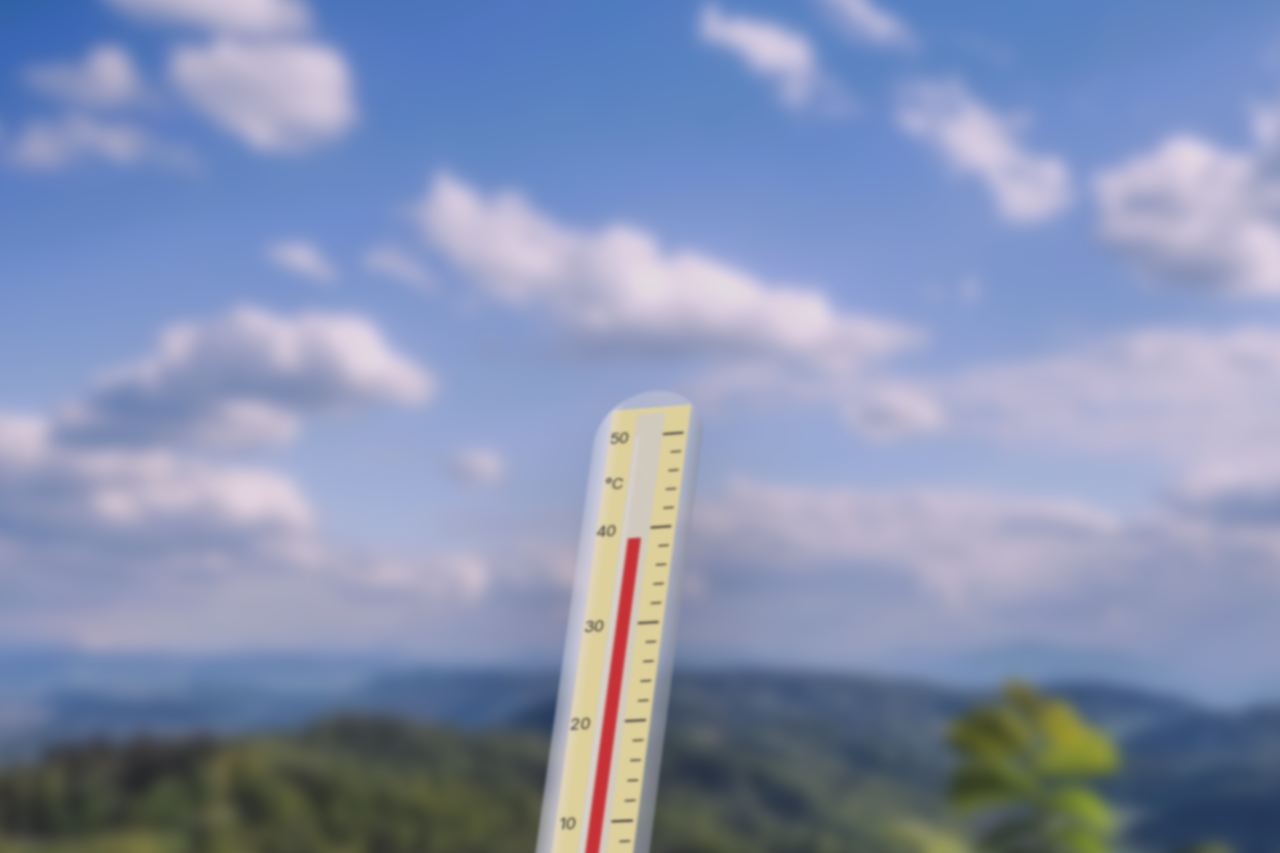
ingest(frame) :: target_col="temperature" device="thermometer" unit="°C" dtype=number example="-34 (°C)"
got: 39 (°C)
